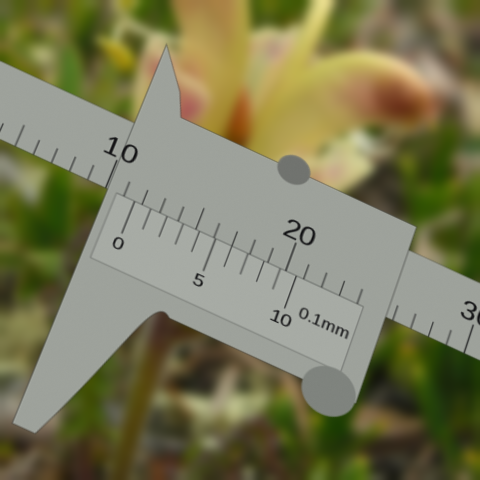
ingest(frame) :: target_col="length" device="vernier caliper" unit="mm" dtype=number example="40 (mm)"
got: 11.6 (mm)
